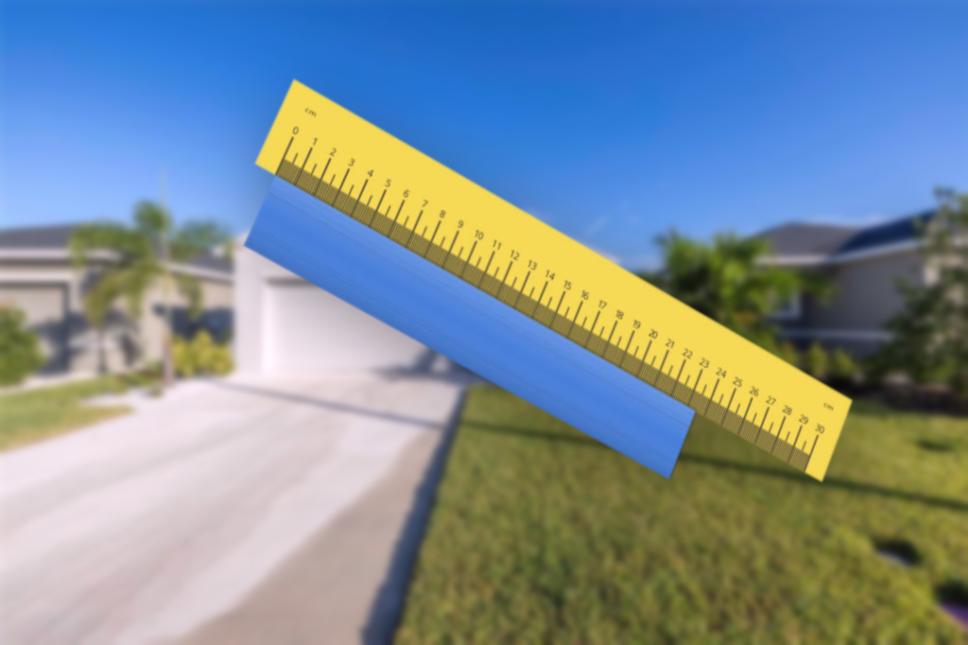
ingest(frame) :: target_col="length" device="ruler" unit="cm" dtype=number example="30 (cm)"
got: 23.5 (cm)
